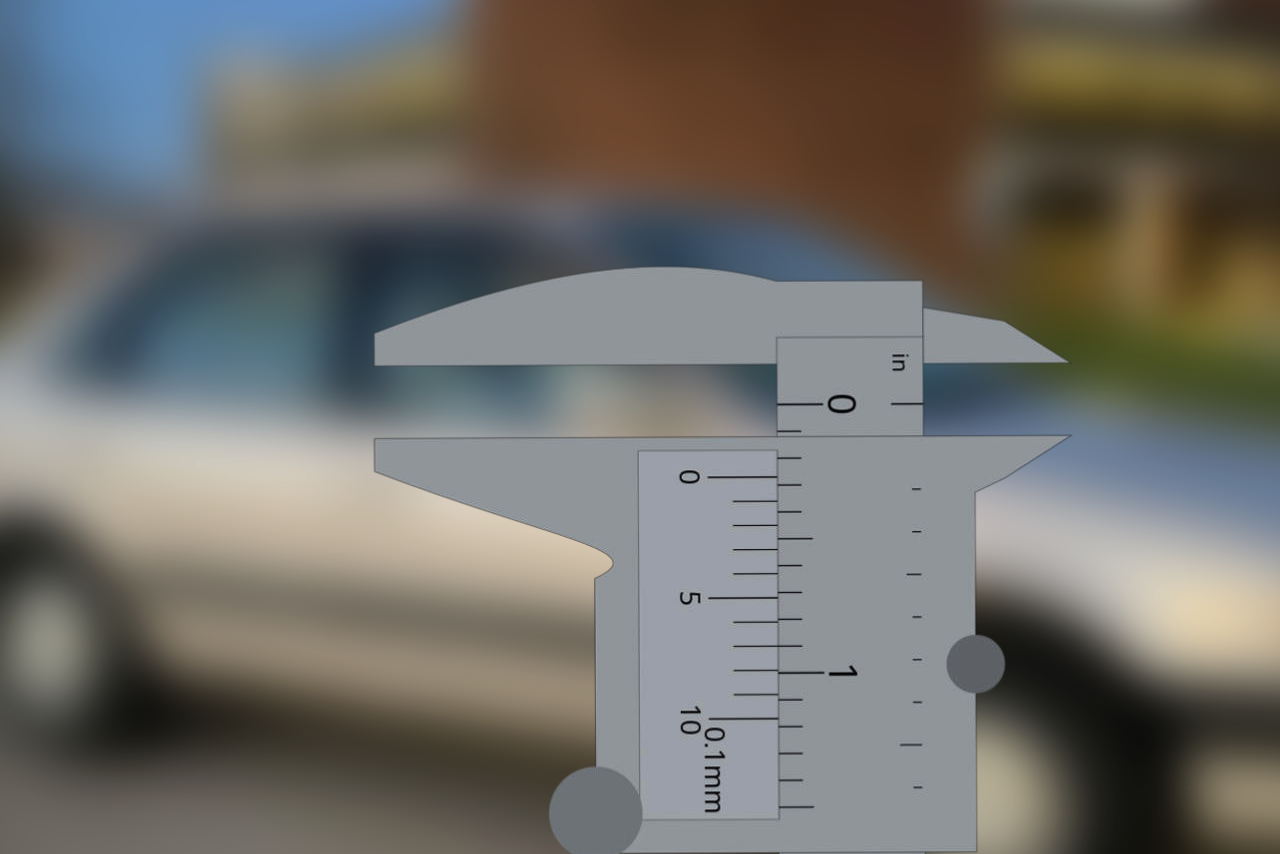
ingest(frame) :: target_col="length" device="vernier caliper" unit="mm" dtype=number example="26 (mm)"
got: 2.7 (mm)
